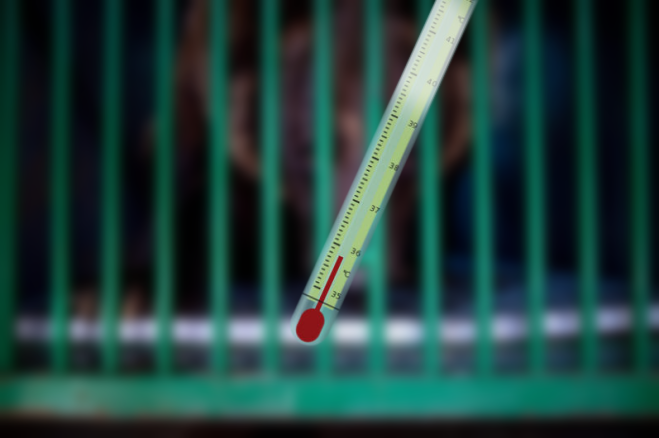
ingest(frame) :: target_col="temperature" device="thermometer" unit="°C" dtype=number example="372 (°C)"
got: 35.8 (°C)
